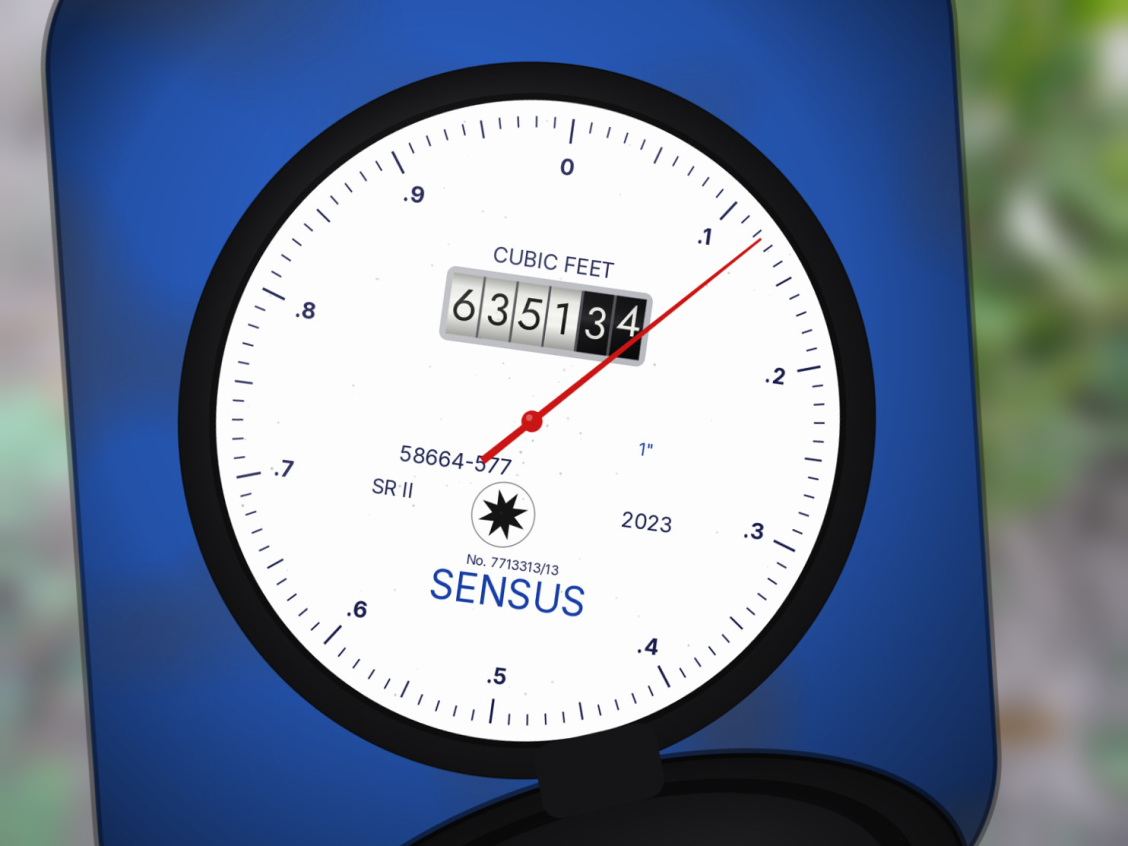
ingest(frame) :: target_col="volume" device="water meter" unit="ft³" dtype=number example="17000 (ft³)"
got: 635134.12 (ft³)
